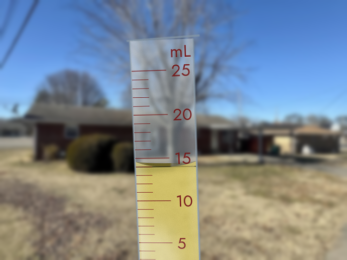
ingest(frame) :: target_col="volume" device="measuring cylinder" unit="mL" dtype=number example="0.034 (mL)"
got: 14 (mL)
